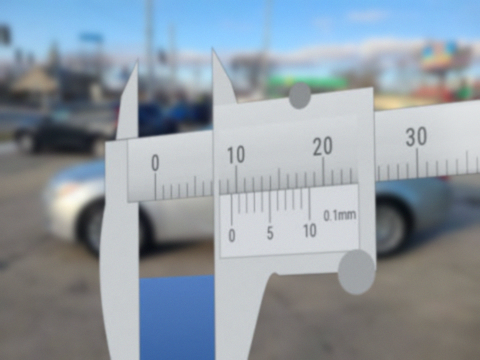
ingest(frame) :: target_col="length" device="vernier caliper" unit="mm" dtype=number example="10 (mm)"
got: 9.4 (mm)
